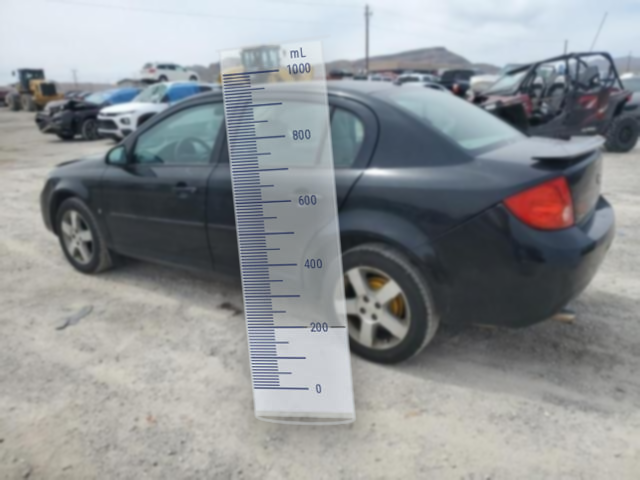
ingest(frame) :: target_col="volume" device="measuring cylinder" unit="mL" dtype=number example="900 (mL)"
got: 200 (mL)
